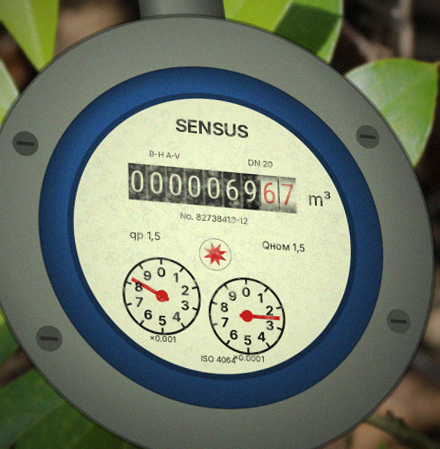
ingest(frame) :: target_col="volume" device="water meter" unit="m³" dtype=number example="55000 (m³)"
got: 69.6782 (m³)
